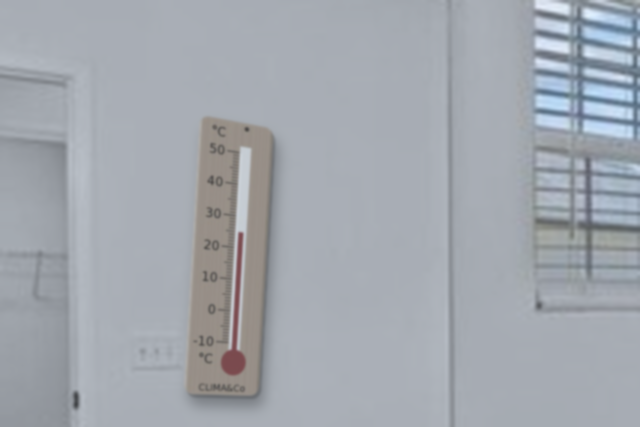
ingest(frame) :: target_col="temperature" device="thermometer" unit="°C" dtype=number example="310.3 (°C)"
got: 25 (°C)
